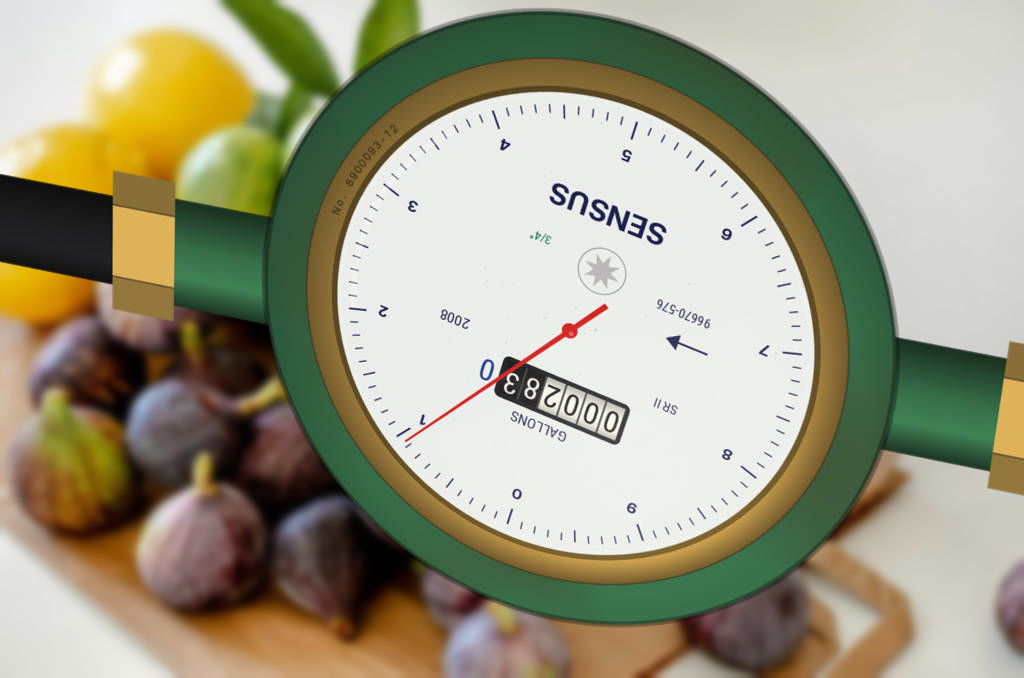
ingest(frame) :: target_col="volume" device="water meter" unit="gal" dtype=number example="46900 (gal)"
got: 2830.9 (gal)
